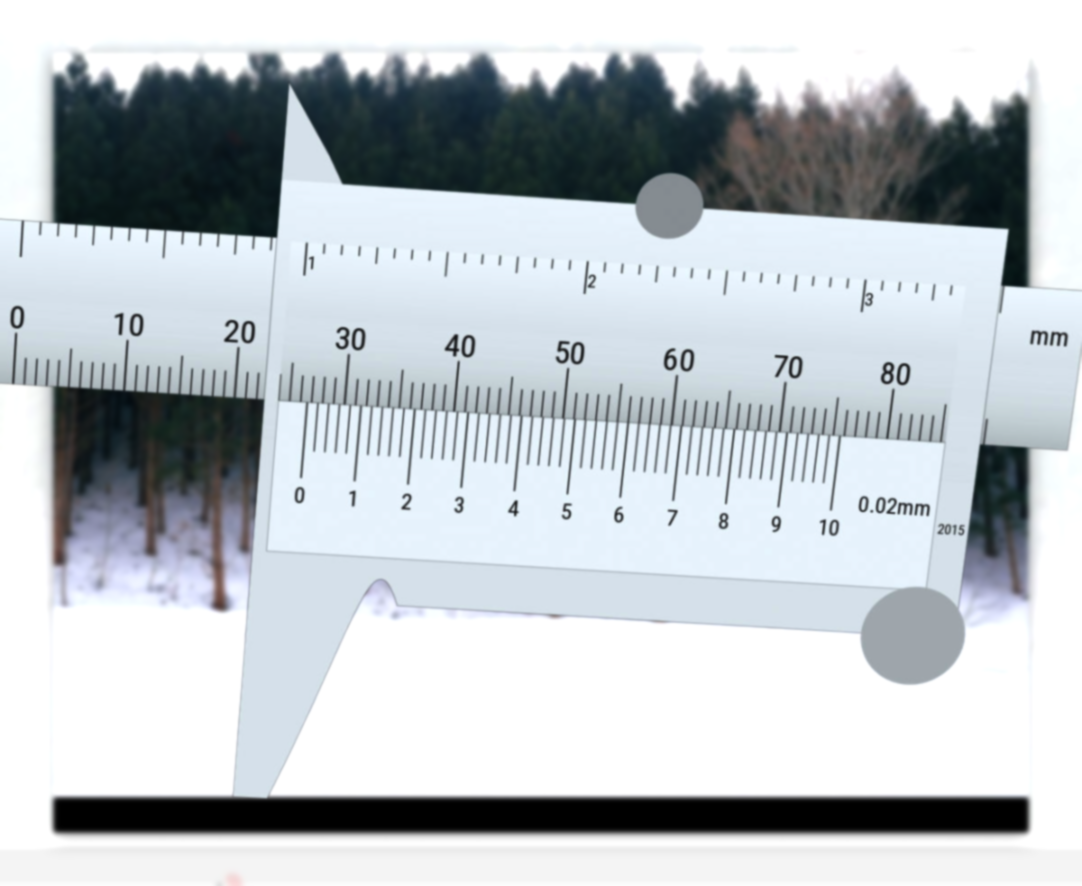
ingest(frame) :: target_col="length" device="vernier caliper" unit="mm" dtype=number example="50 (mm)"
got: 26.6 (mm)
